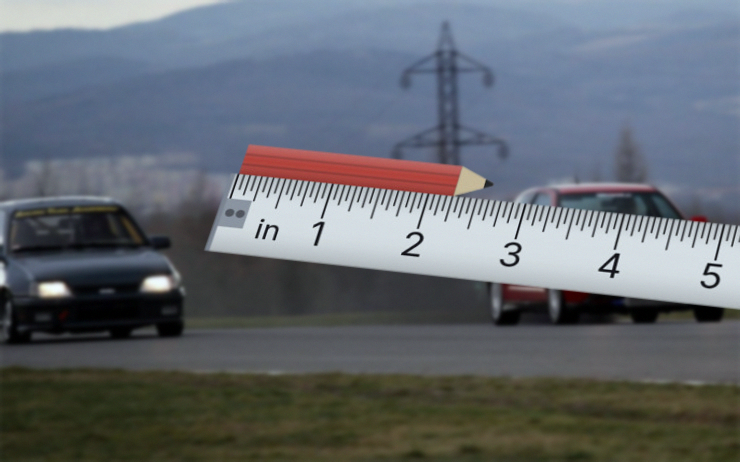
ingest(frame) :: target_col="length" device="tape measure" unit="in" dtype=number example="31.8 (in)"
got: 2.625 (in)
